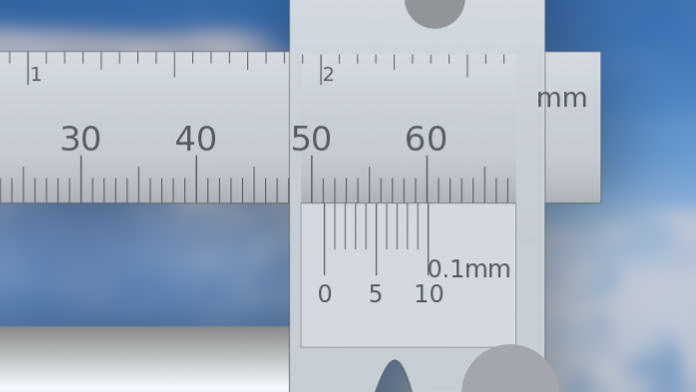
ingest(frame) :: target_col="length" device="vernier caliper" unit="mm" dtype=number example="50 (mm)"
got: 51.1 (mm)
